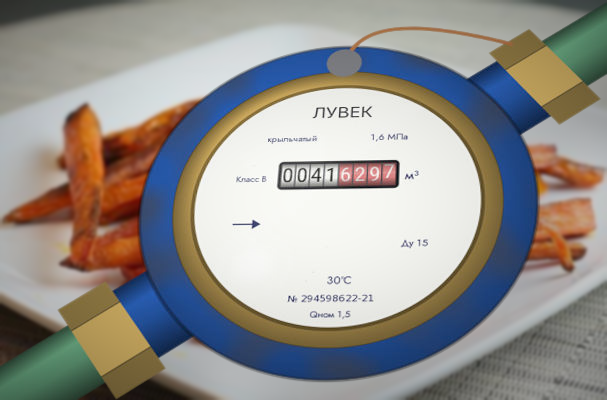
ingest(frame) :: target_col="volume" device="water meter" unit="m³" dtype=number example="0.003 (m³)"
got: 41.6297 (m³)
